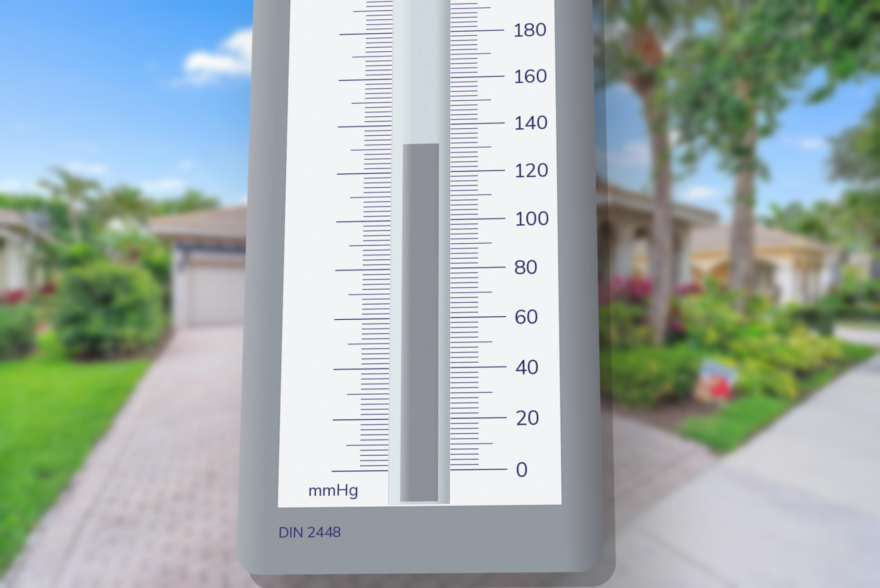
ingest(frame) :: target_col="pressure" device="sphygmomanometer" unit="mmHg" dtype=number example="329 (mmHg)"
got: 132 (mmHg)
